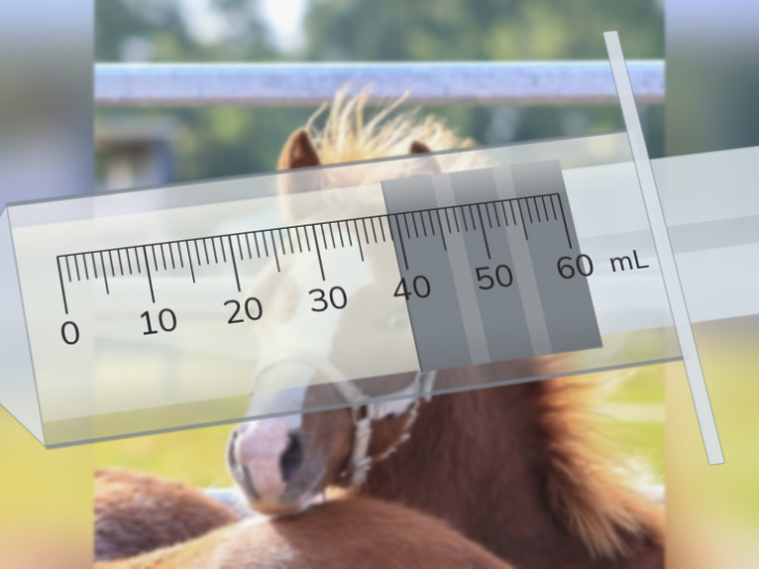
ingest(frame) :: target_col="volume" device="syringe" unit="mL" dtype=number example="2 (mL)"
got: 39 (mL)
